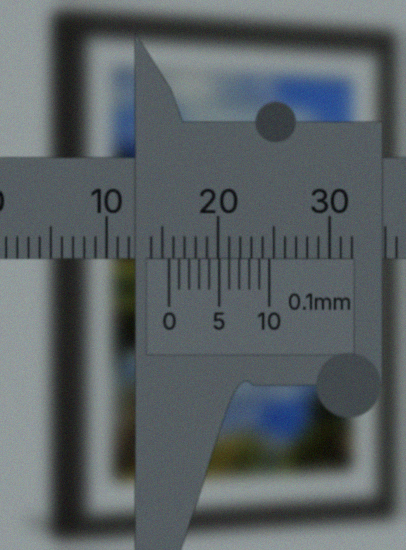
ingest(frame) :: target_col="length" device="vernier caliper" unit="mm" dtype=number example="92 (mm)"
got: 15.6 (mm)
